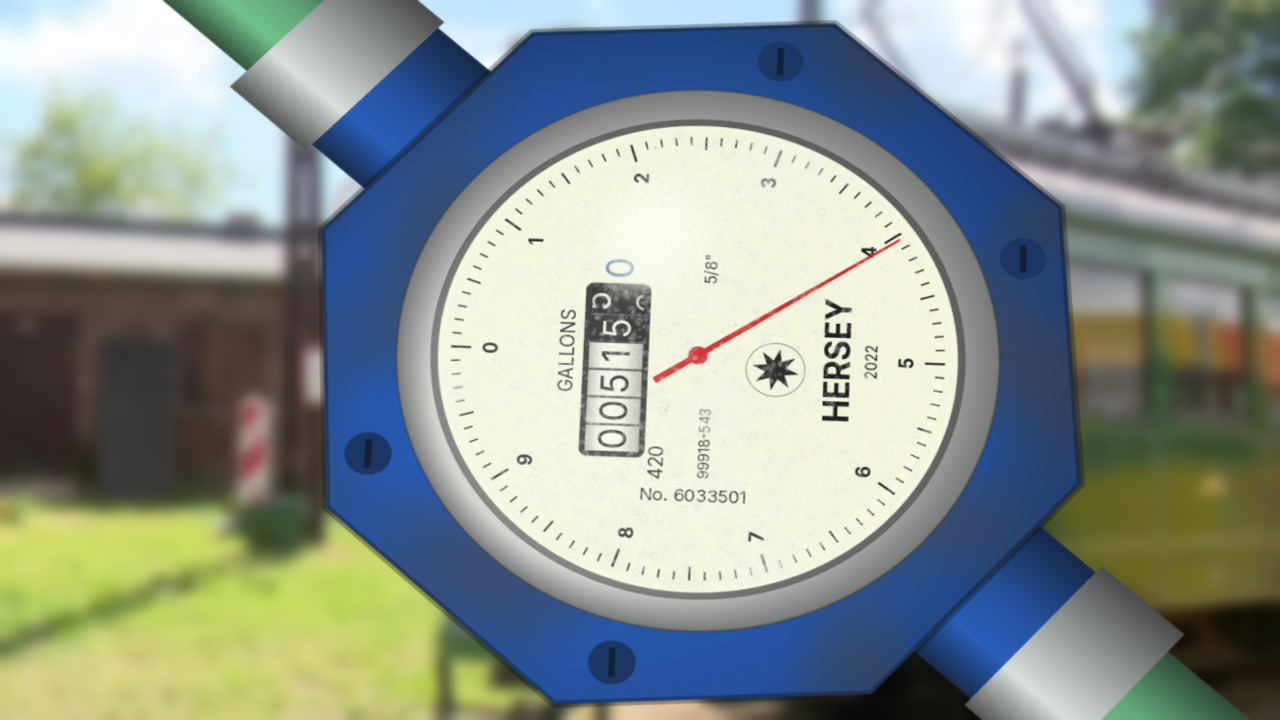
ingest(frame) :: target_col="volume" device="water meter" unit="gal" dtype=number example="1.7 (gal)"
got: 51554.0 (gal)
